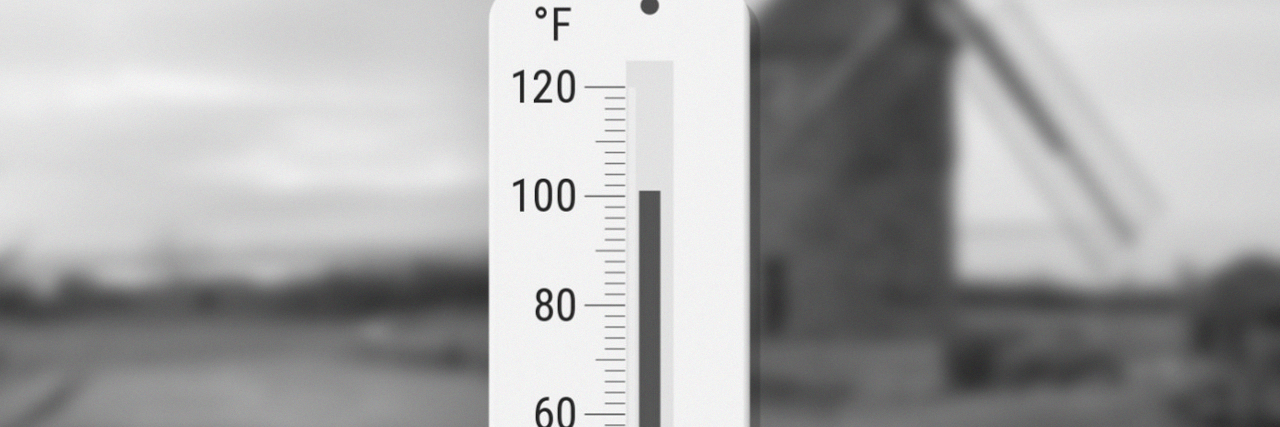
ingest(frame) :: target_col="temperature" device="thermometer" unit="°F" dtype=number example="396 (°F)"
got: 101 (°F)
